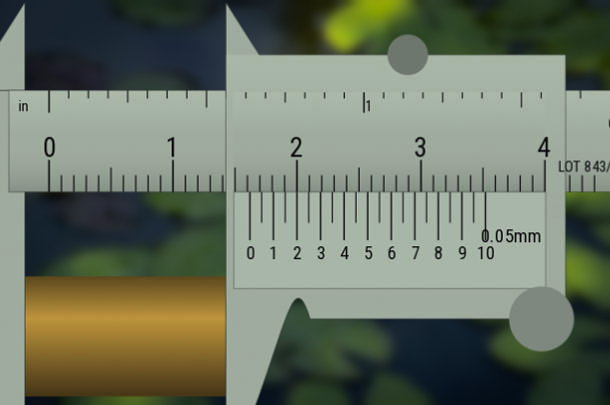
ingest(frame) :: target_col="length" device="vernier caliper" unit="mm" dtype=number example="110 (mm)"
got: 16.2 (mm)
